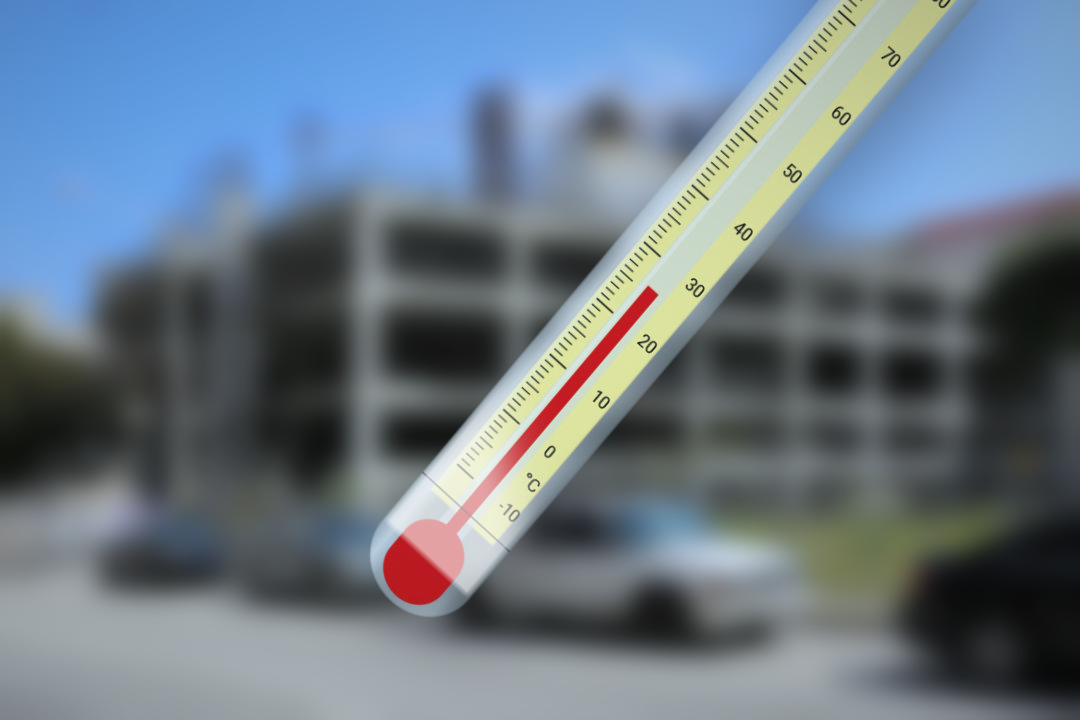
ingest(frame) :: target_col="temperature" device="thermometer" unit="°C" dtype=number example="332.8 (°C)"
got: 26 (°C)
